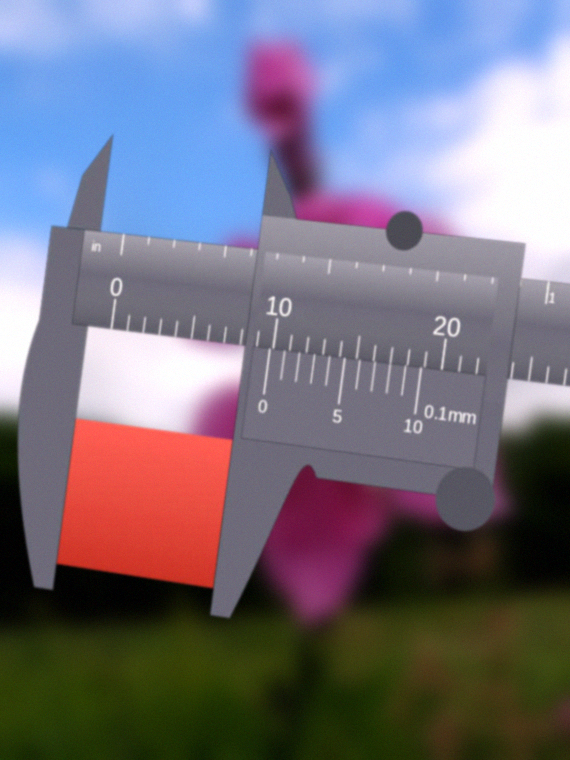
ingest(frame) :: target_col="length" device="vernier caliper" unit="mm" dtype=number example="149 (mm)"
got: 9.8 (mm)
